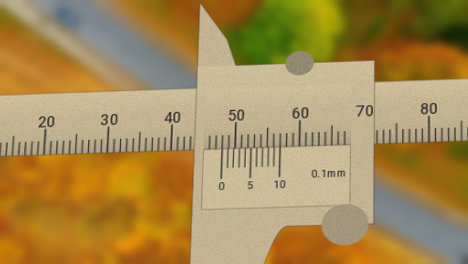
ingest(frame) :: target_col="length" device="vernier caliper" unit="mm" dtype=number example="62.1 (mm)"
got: 48.0 (mm)
